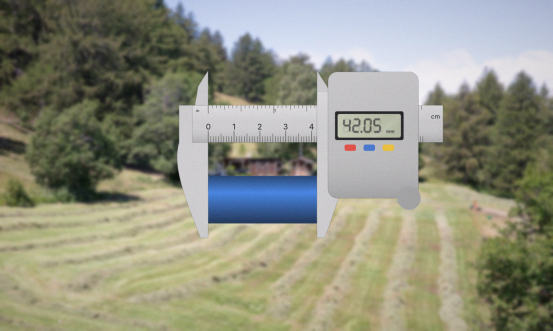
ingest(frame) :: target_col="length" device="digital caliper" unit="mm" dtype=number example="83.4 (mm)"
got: 42.05 (mm)
